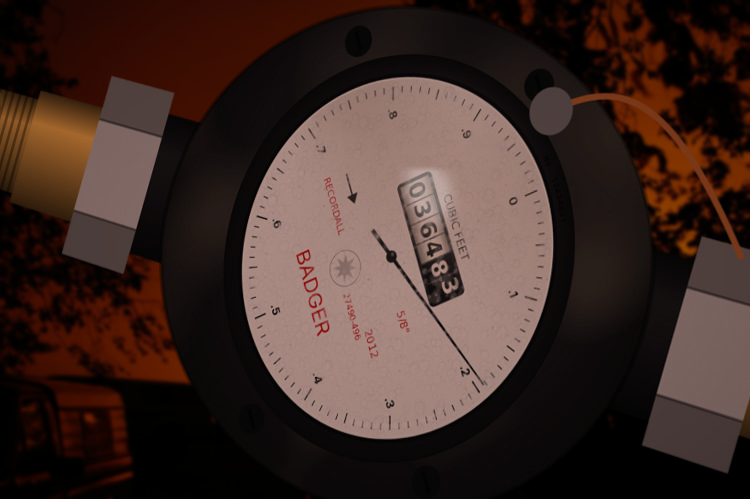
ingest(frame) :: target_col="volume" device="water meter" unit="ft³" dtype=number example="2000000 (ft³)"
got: 36483.19 (ft³)
